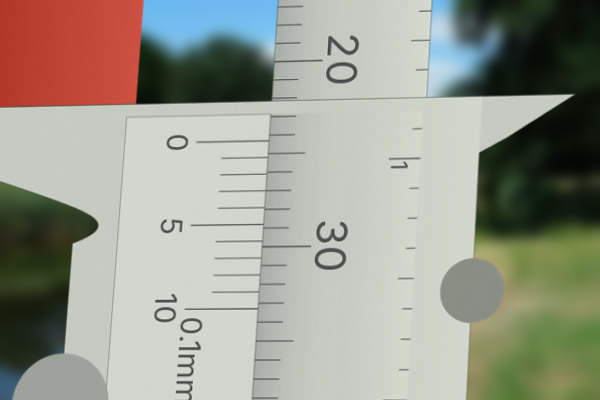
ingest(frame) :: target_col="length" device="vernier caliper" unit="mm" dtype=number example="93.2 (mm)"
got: 24.3 (mm)
